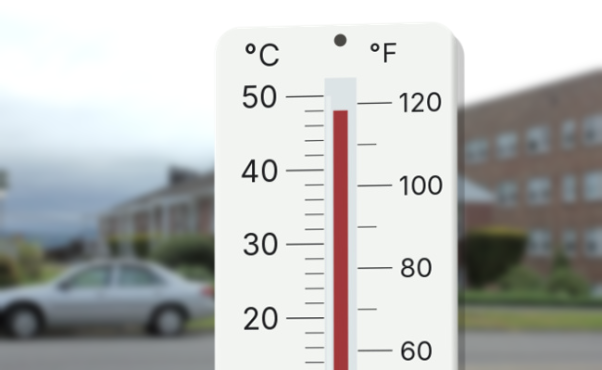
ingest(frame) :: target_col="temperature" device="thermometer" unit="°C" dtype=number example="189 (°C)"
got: 48 (°C)
